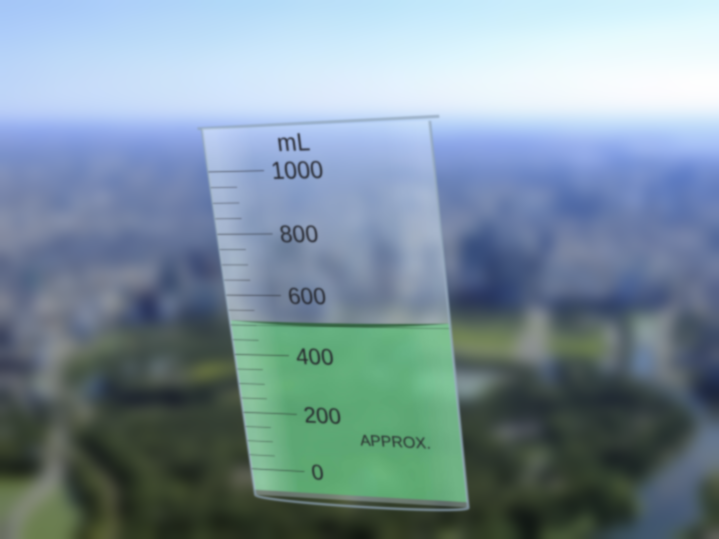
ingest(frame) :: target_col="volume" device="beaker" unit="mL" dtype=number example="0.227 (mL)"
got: 500 (mL)
